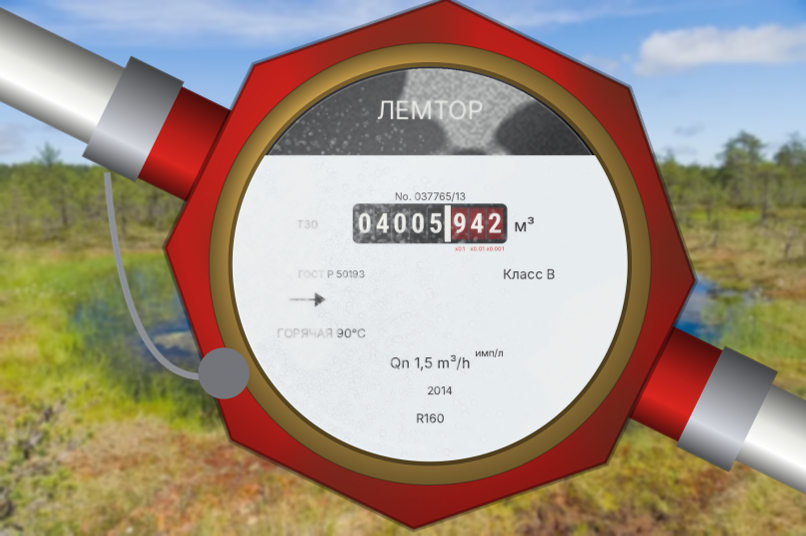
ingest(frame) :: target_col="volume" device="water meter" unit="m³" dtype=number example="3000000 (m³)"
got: 4005.942 (m³)
